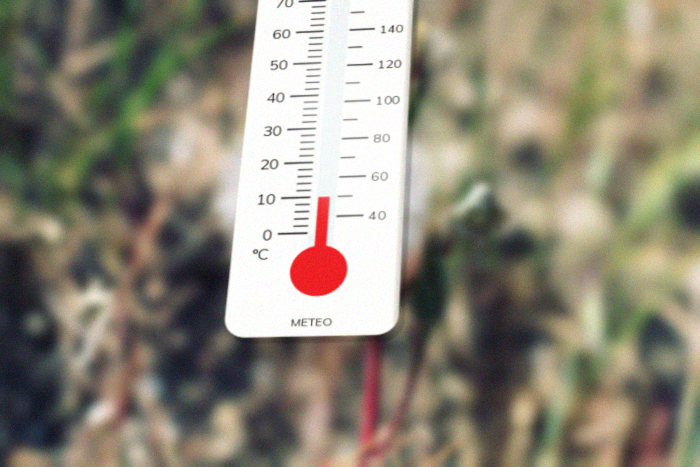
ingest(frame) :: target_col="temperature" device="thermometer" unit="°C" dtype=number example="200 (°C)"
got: 10 (°C)
